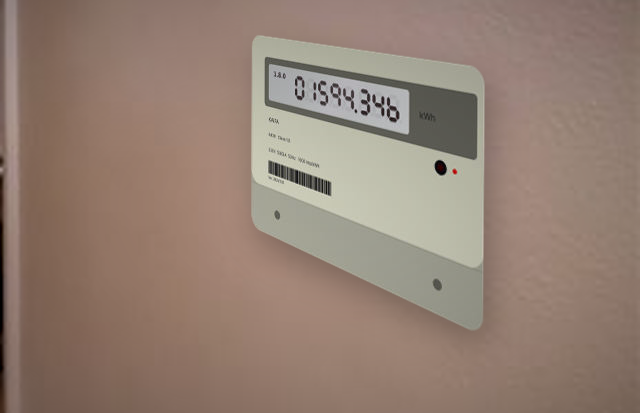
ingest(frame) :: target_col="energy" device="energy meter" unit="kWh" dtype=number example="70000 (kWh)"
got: 1594.346 (kWh)
